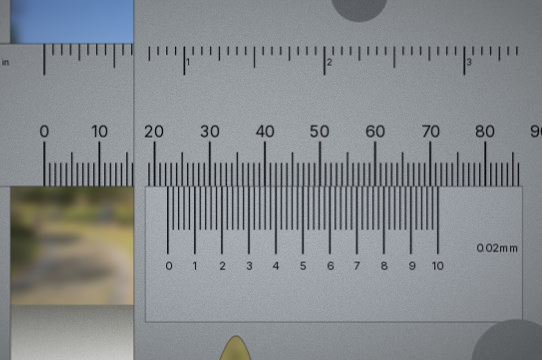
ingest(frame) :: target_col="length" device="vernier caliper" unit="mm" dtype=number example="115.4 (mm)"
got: 22.4 (mm)
